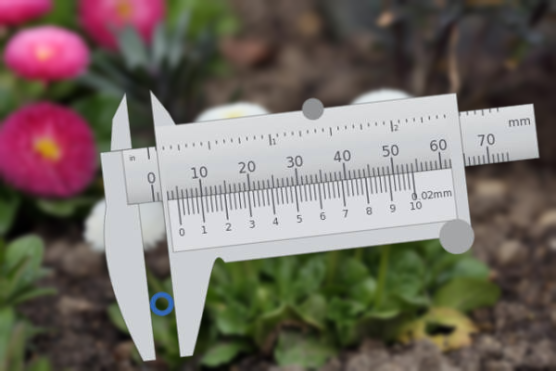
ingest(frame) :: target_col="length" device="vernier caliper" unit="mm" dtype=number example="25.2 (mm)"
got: 5.0 (mm)
